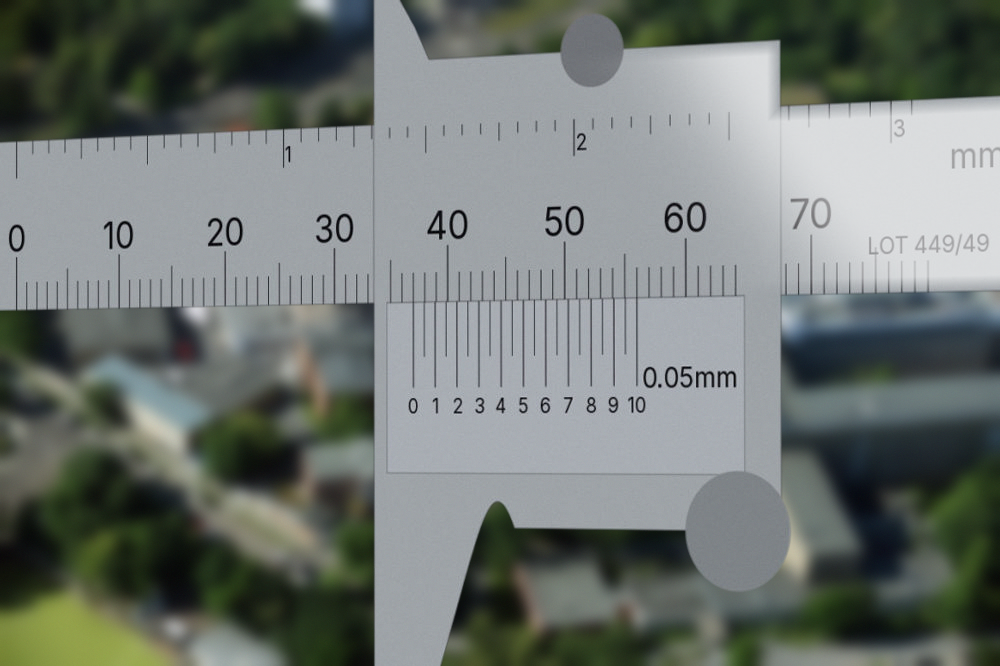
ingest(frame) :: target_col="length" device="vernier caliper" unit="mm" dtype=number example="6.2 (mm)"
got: 37.0 (mm)
